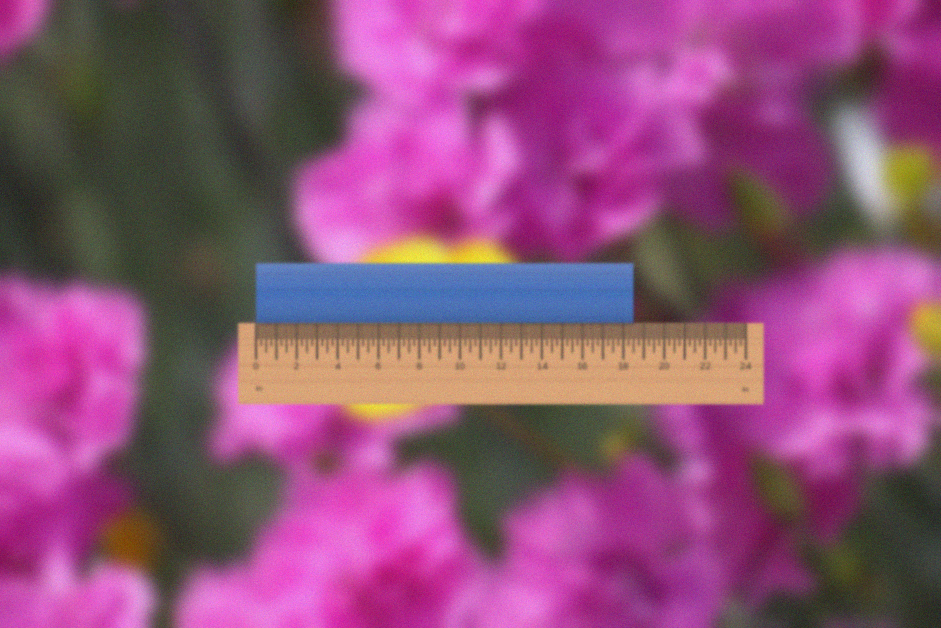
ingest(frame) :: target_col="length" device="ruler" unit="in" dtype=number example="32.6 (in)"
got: 18.5 (in)
